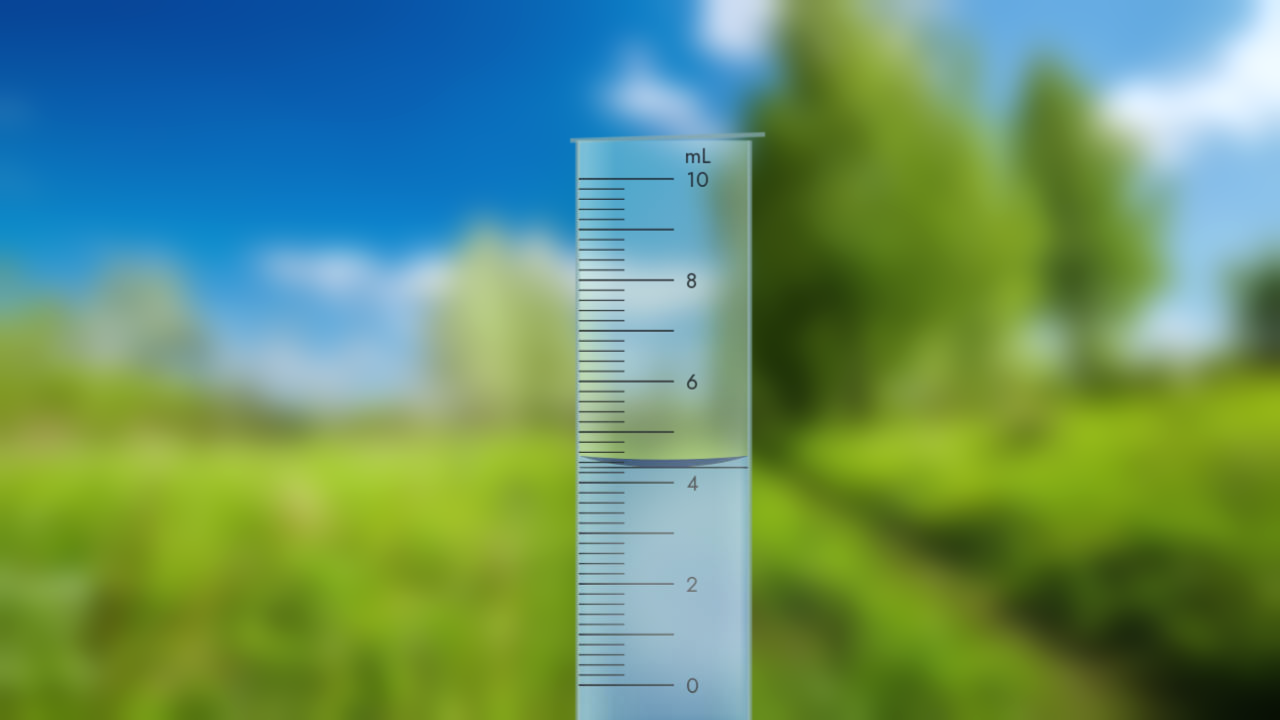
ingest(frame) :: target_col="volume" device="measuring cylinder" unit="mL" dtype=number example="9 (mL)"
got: 4.3 (mL)
